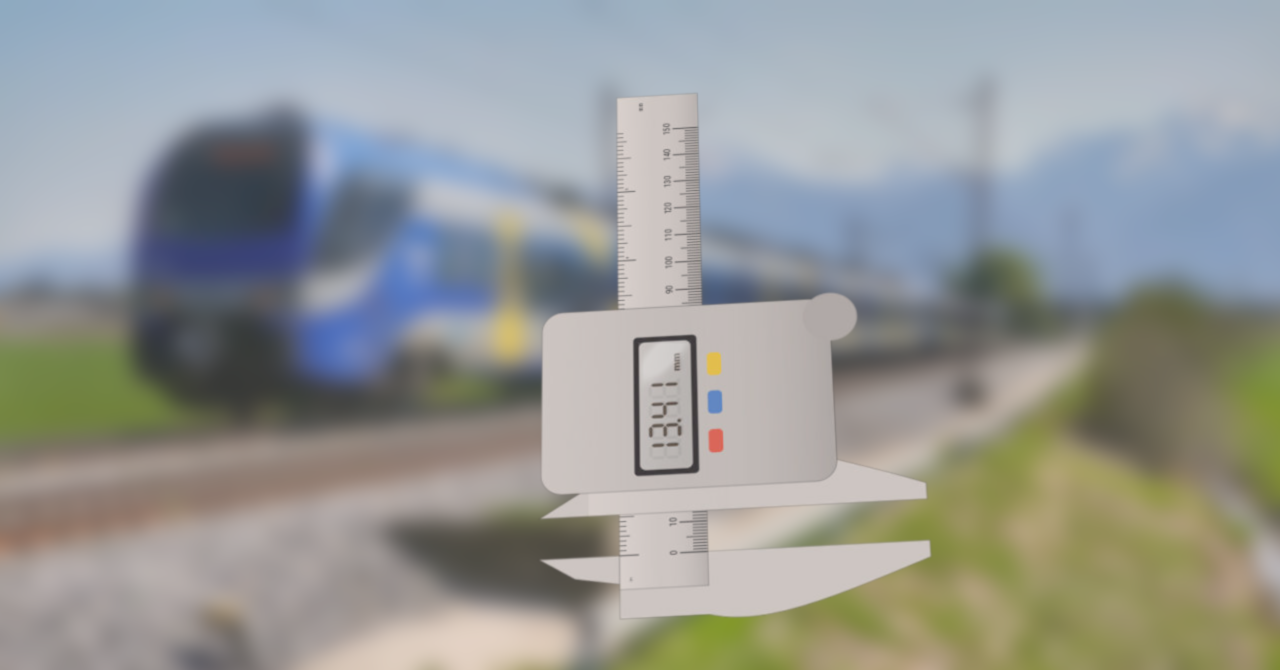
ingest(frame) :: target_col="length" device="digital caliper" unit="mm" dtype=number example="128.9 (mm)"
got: 13.41 (mm)
